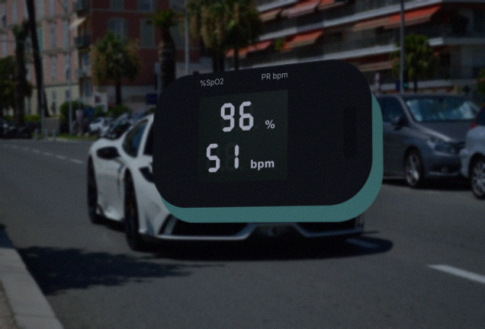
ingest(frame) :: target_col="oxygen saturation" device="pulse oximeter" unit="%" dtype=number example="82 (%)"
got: 96 (%)
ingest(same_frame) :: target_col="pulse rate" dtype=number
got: 51 (bpm)
